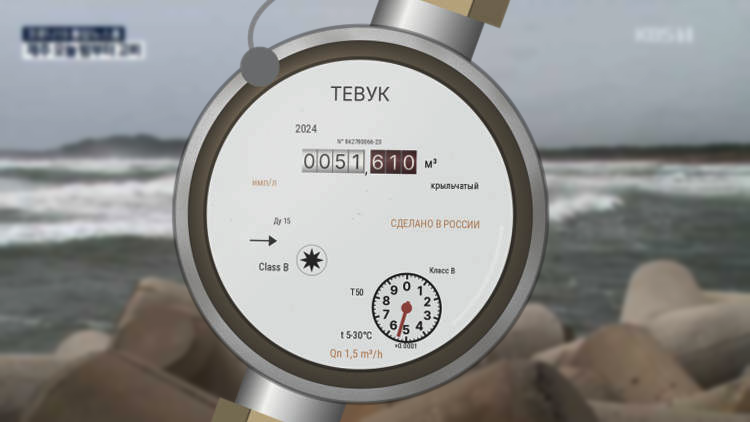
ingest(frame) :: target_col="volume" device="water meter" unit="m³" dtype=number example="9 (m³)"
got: 51.6105 (m³)
